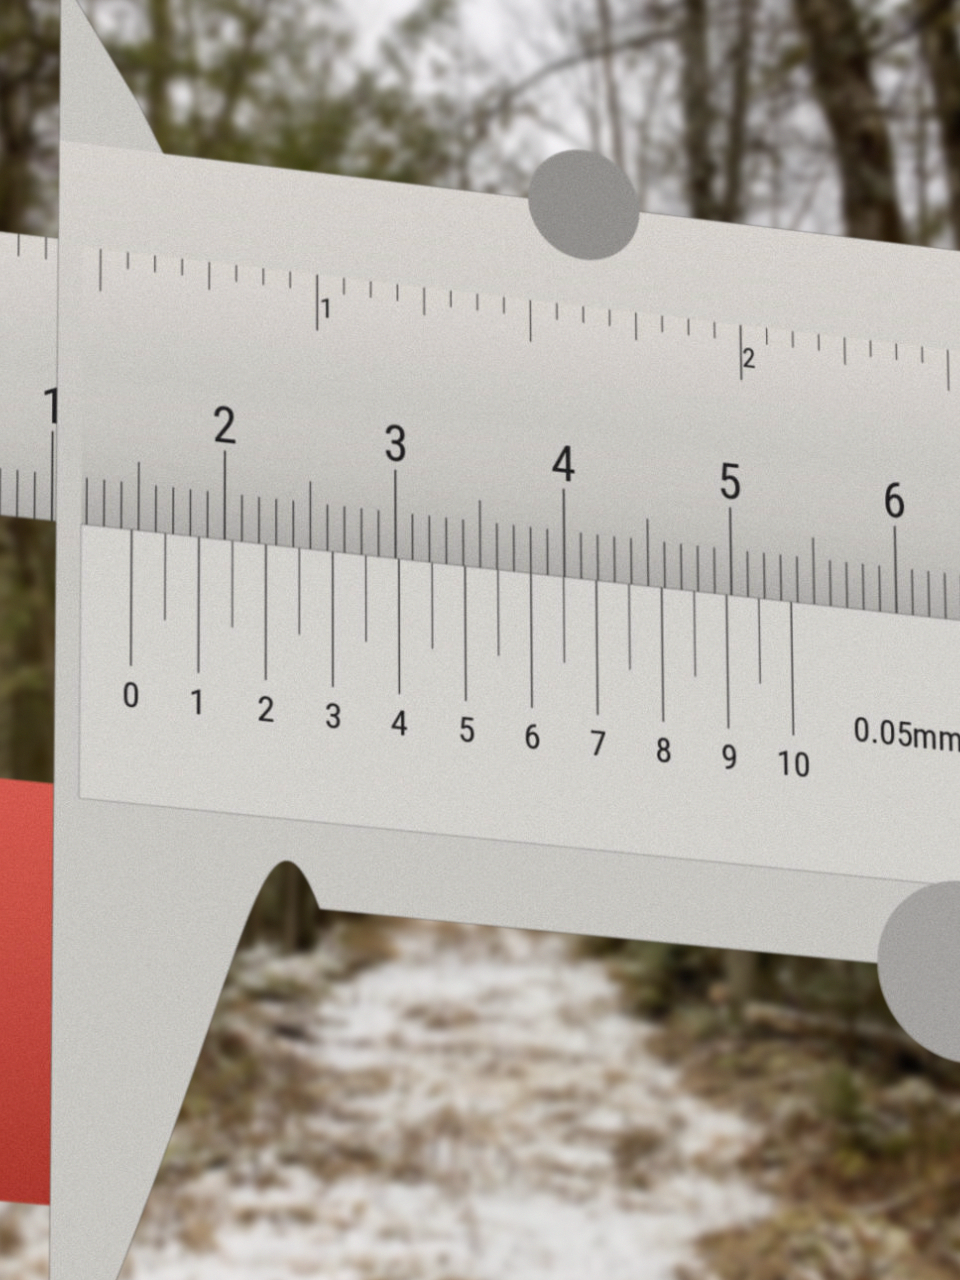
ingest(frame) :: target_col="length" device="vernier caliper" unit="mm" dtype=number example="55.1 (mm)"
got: 14.6 (mm)
